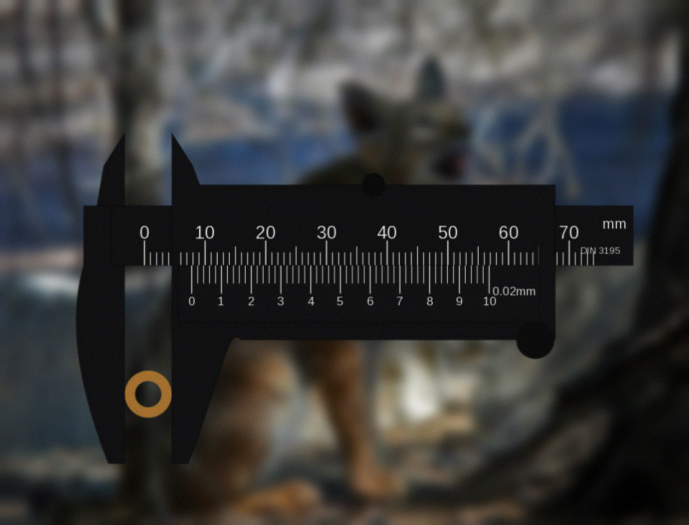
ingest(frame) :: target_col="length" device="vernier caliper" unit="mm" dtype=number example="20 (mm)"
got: 7.8 (mm)
